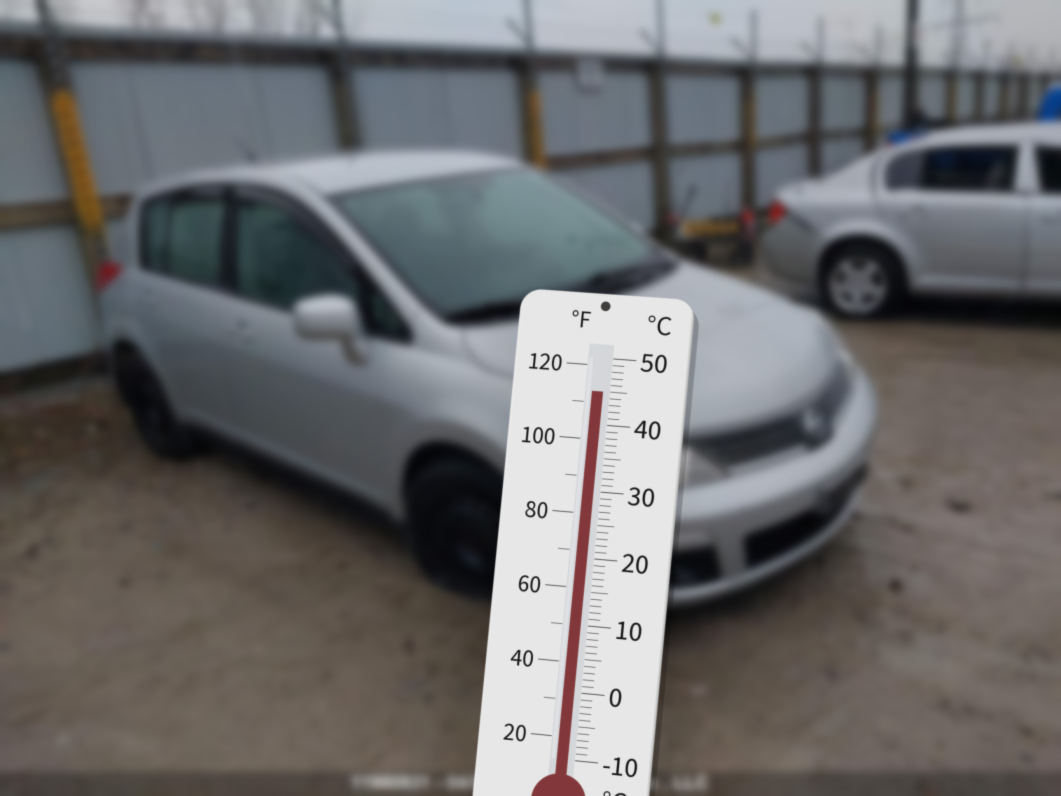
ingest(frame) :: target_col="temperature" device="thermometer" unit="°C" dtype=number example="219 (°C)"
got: 45 (°C)
